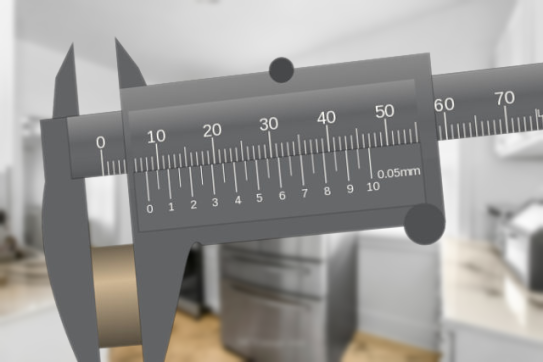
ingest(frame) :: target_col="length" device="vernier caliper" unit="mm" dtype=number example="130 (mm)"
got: 7.8 (mm)
